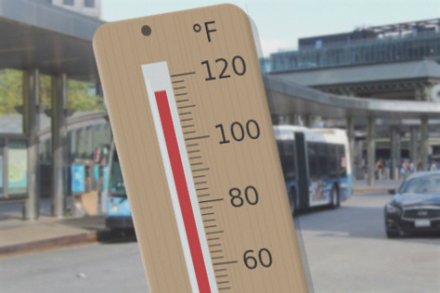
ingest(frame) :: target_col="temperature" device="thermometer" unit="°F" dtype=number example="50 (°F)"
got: 116 (°F)
